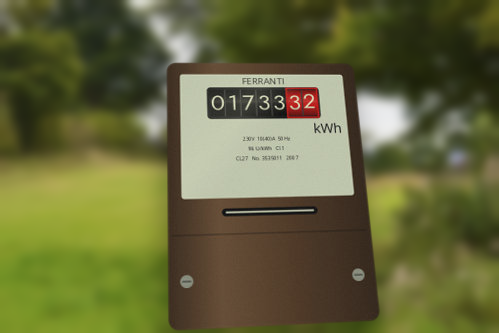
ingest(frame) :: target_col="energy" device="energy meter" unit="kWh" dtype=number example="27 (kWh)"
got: 1733.32 (kWh)
